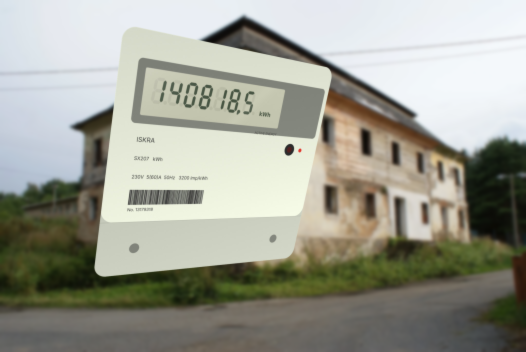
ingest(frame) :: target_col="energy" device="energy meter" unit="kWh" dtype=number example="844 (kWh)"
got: 140818.5 (kWh)
